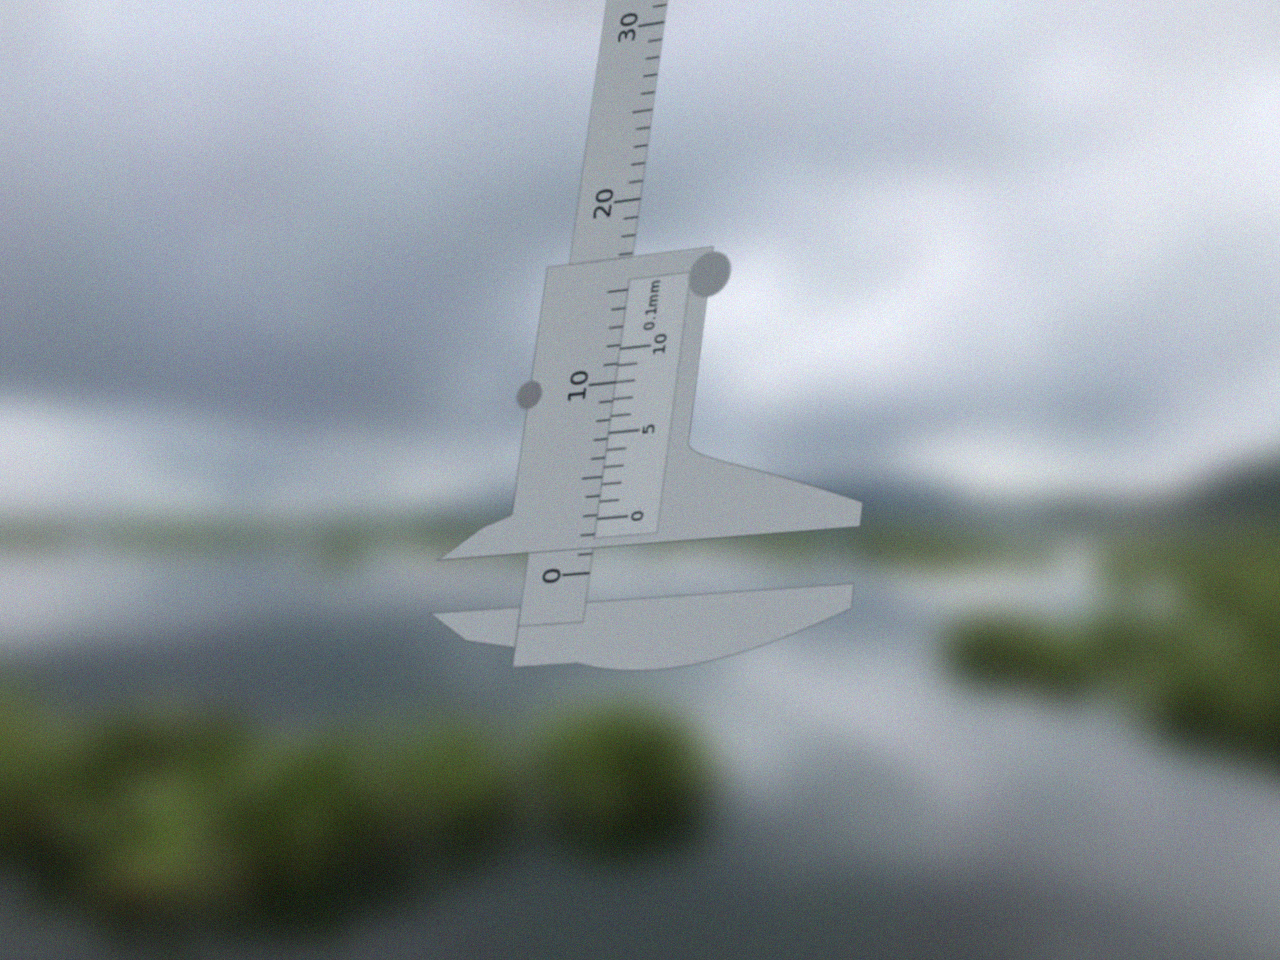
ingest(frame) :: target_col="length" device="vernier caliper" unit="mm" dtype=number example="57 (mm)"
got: 2.8 (mm)
